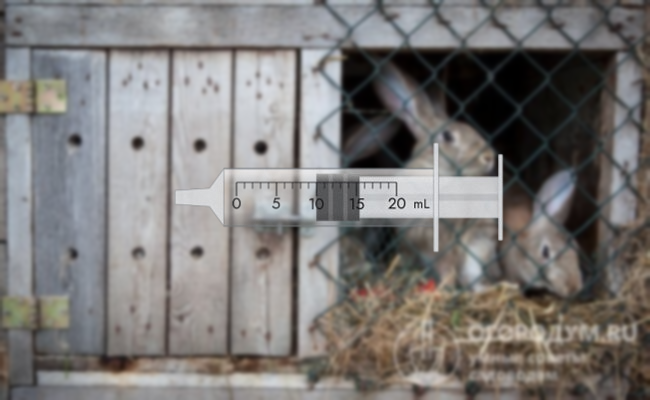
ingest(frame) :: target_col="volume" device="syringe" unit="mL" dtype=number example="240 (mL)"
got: 10 (mL)
